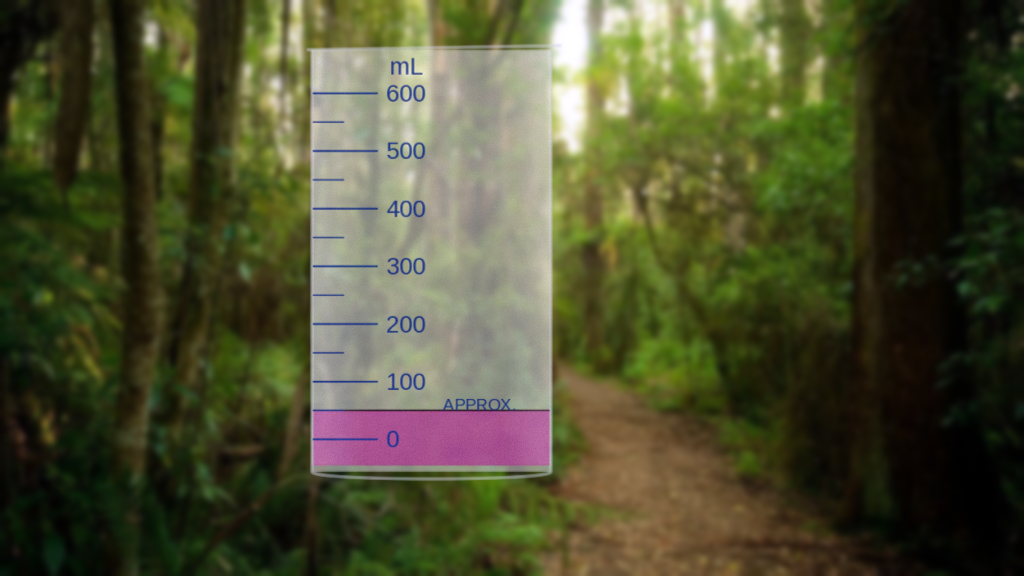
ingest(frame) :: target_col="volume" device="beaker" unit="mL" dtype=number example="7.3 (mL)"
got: 50 (mL)
